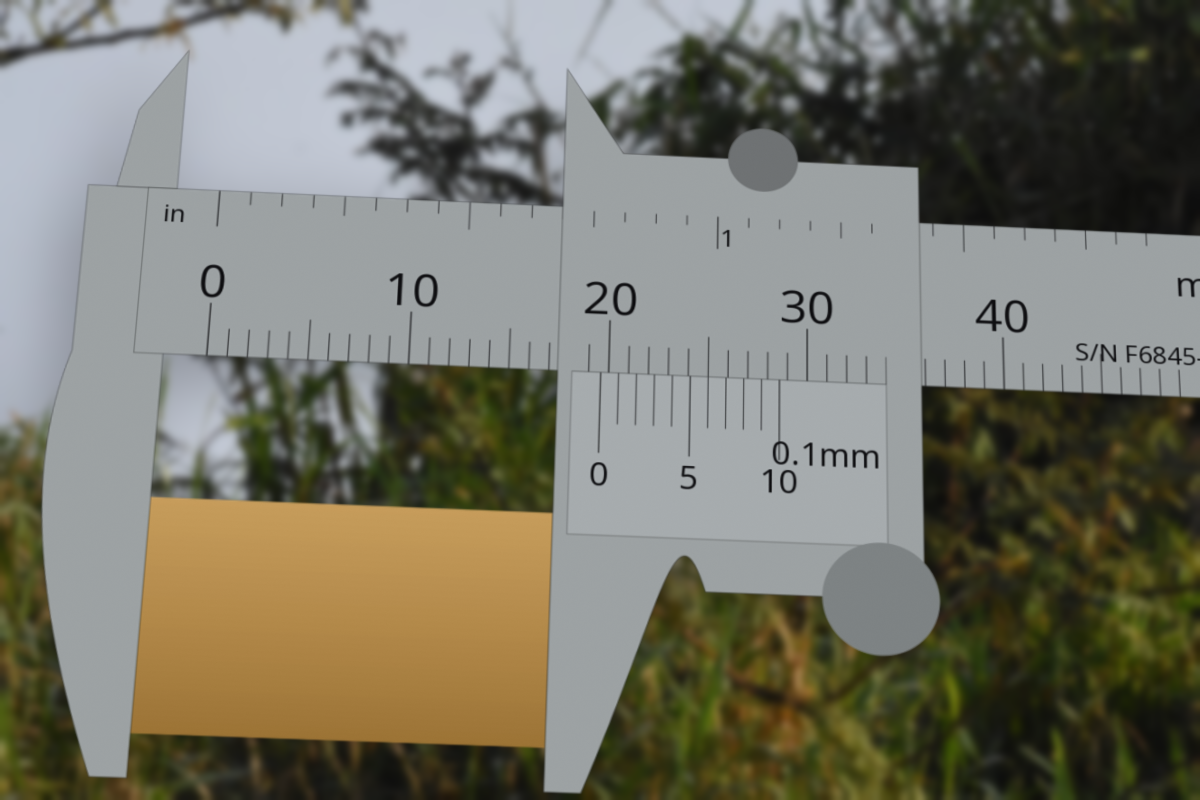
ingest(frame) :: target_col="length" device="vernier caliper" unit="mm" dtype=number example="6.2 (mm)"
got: 19.6 (mm)
